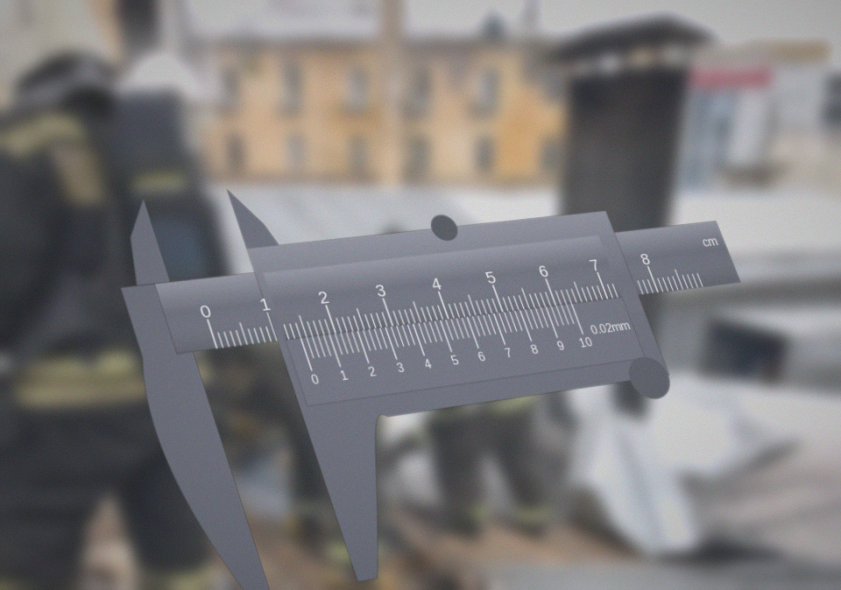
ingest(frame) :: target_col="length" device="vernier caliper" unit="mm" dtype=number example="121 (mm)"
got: 14.0 (mm)
